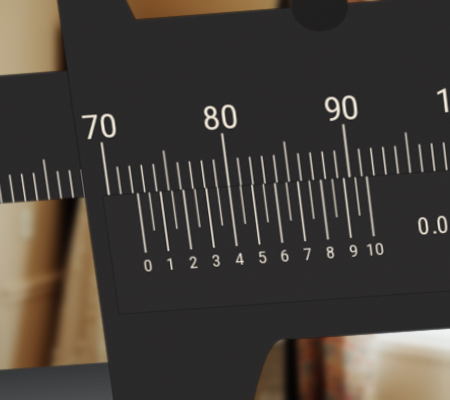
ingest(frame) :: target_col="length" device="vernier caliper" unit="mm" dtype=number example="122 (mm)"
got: 72.4 (mm)
